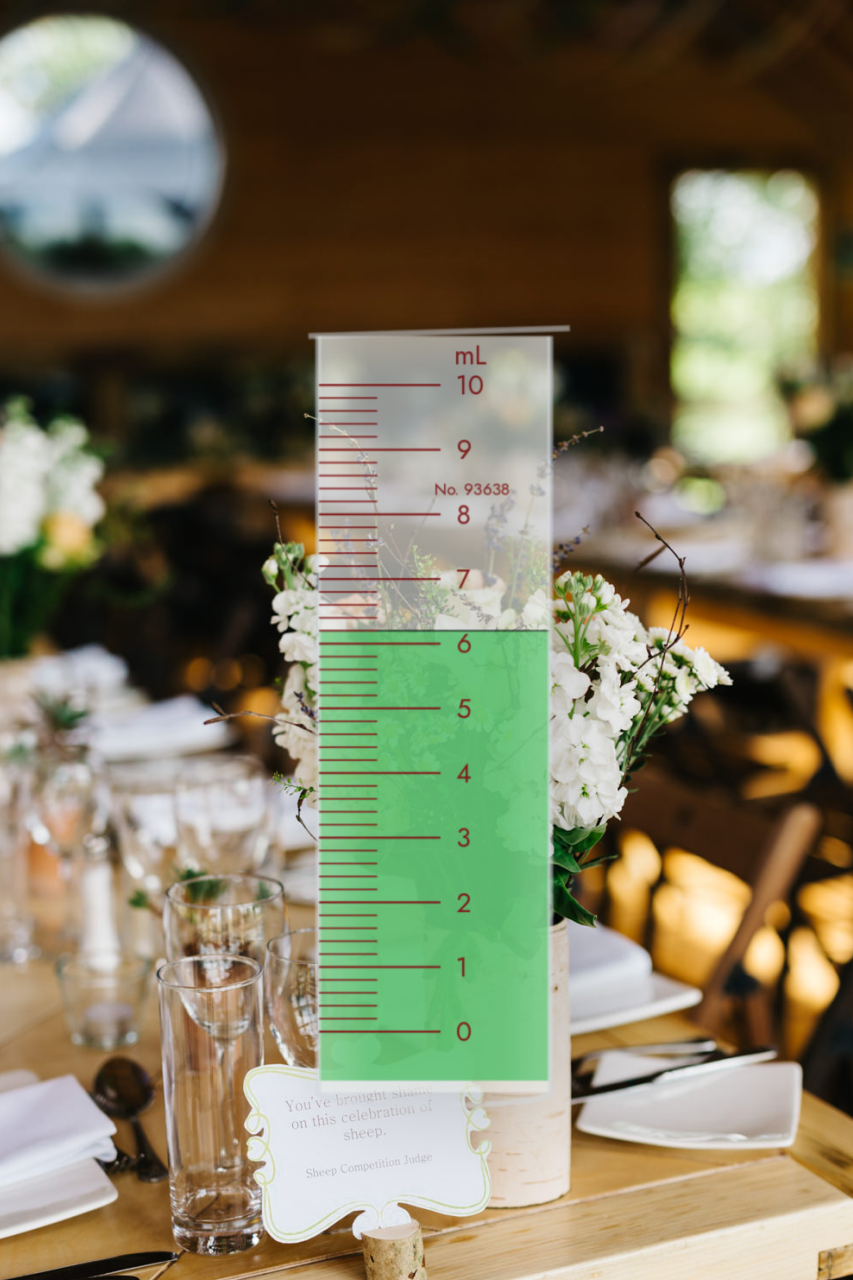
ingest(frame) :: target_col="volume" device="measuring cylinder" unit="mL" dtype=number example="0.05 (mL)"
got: 6.2 (mL)
